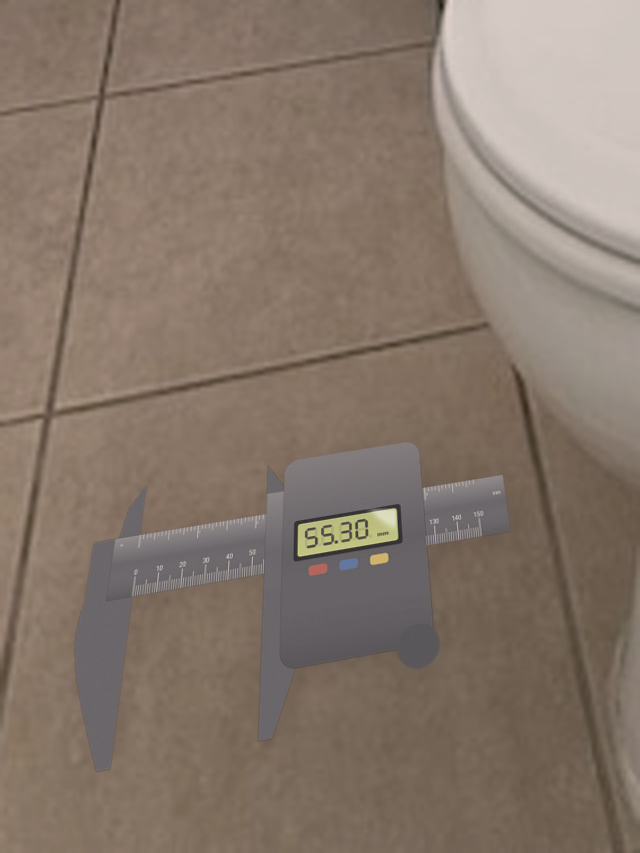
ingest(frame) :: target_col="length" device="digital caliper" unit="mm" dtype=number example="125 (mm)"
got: 55.30 (mm)
